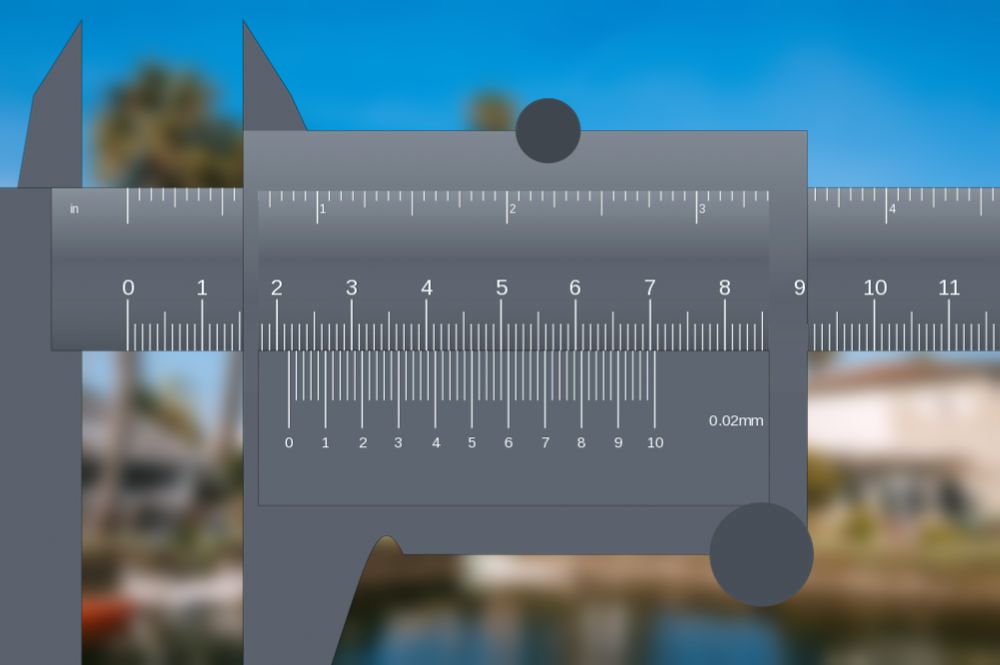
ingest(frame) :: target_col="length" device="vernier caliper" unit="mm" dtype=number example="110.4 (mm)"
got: 21.6 (mm)
